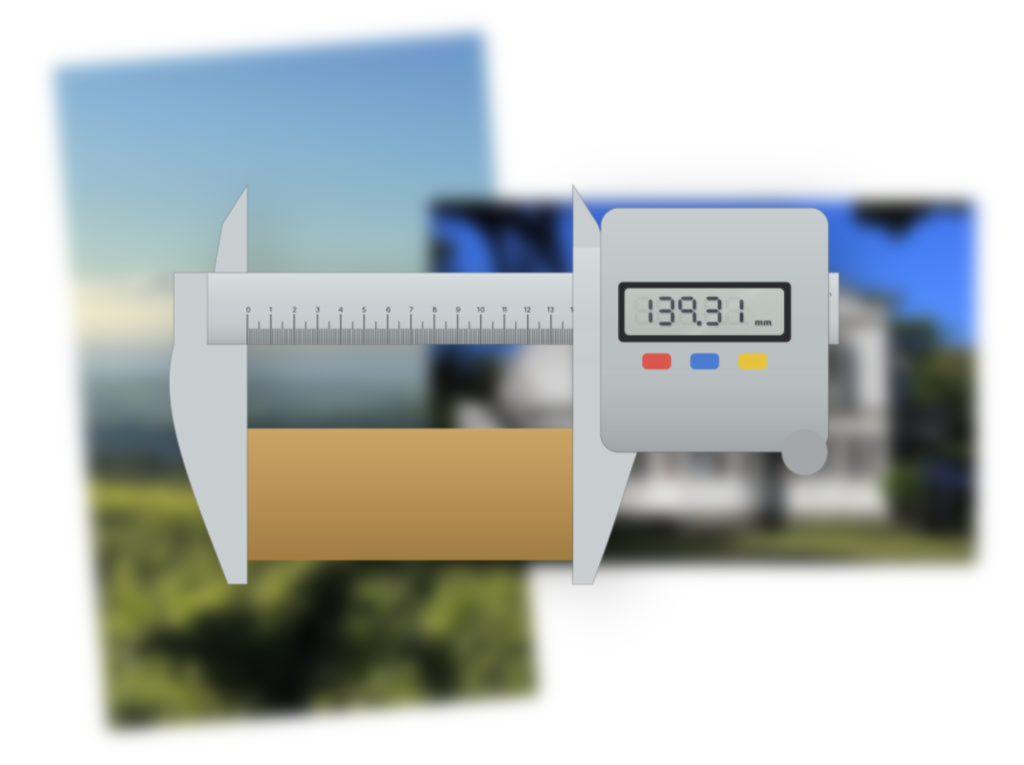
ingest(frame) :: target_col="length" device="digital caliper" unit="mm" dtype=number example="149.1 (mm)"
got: 139.31 (mm)
